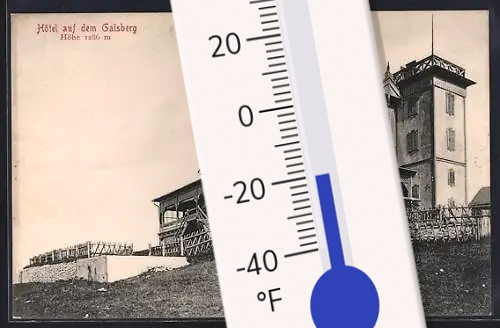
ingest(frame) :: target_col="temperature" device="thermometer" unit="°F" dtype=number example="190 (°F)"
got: -20 (°F)
